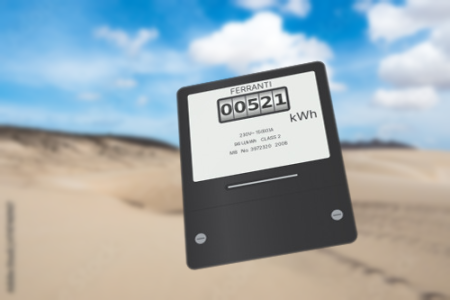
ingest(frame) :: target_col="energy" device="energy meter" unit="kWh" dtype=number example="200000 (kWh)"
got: 521 (kWh)
